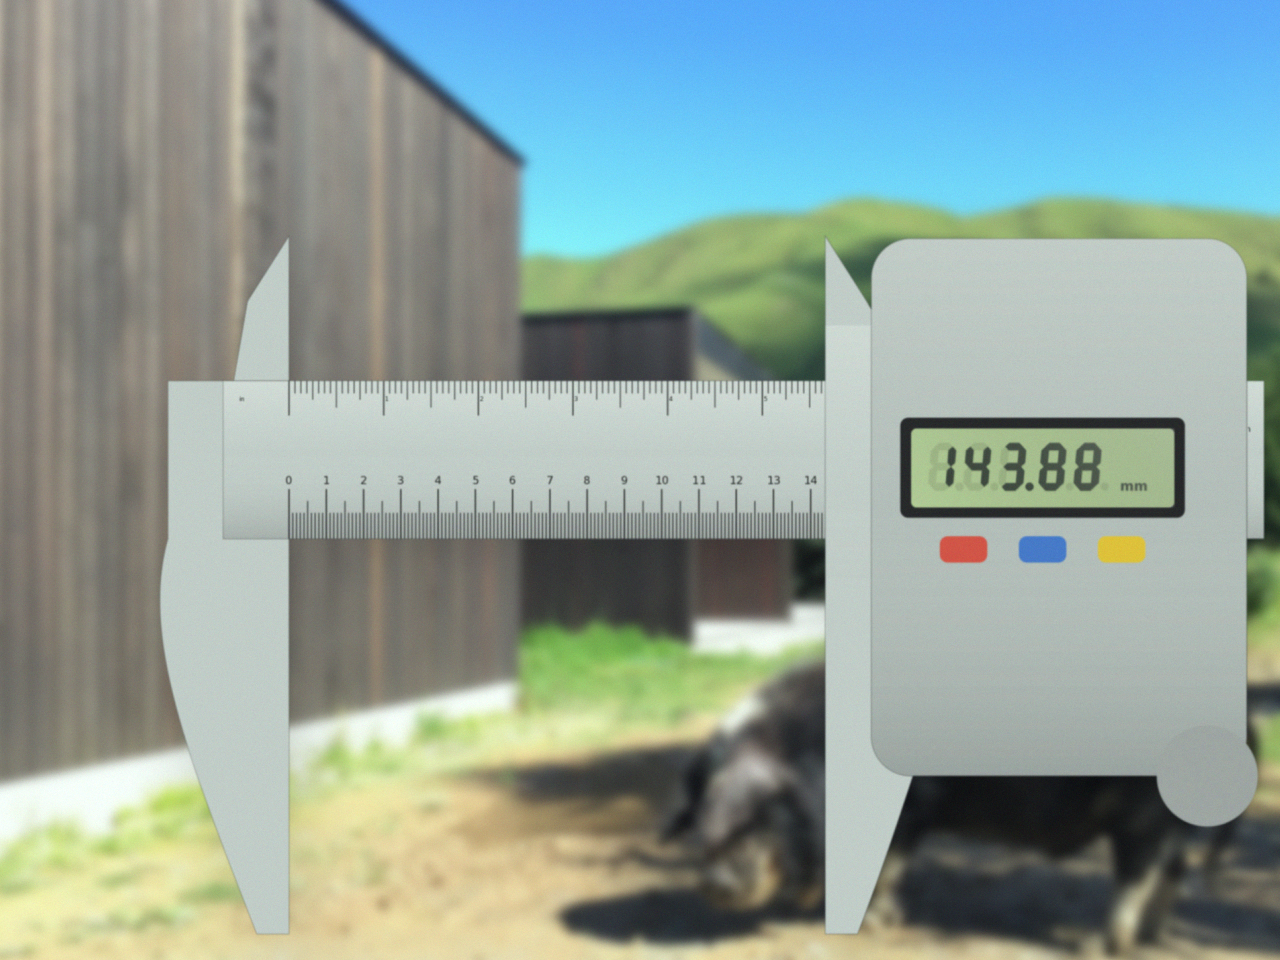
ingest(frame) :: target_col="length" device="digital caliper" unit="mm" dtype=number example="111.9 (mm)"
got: 143.88 (mm)
